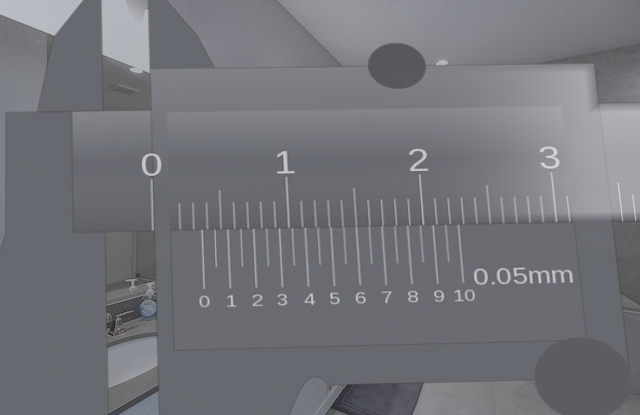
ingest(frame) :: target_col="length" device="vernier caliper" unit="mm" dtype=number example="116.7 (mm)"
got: 3.6 (mm)
